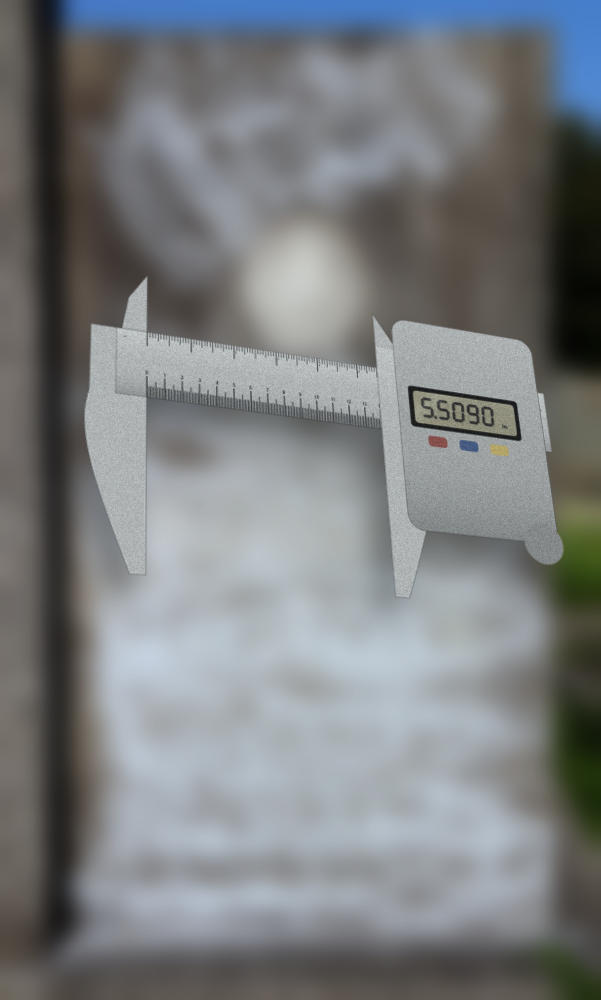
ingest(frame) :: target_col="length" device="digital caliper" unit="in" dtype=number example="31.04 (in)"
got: 5.5090 (in)
